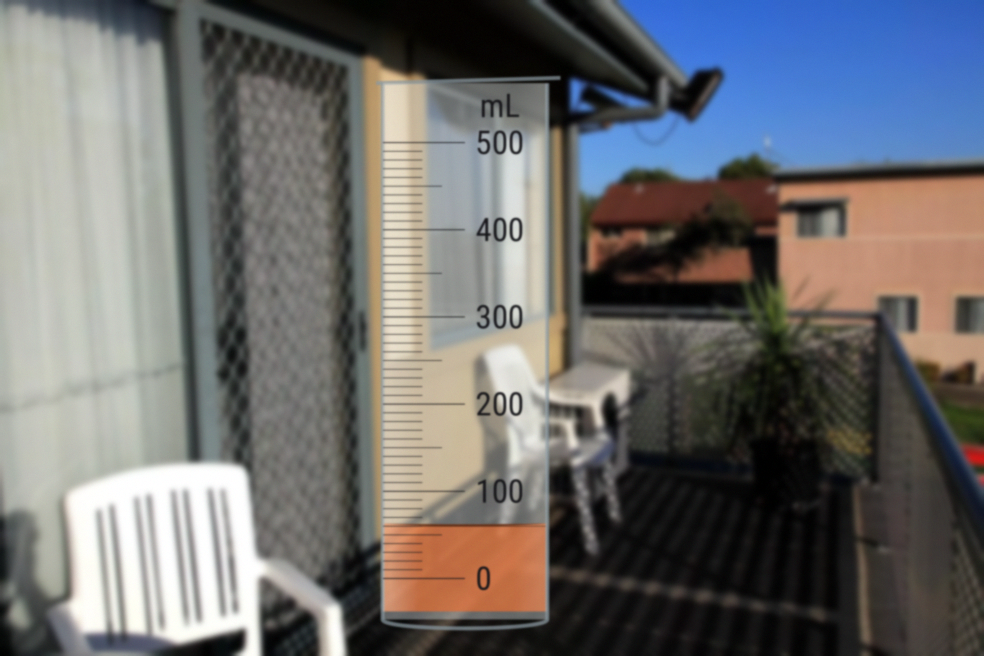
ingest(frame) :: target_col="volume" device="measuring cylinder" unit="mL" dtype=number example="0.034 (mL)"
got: 60 (mL)
